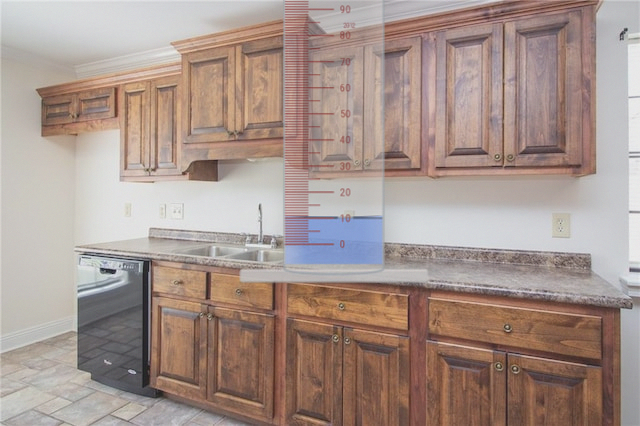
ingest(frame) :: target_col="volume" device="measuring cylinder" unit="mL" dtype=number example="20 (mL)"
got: 10 (mL)
